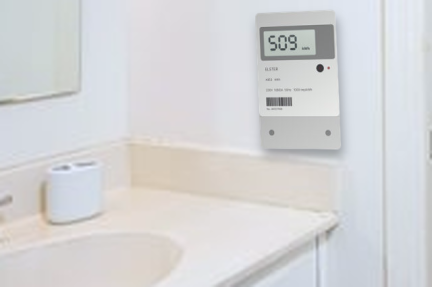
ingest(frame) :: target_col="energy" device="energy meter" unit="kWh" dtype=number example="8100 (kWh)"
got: 509 (kWh)
